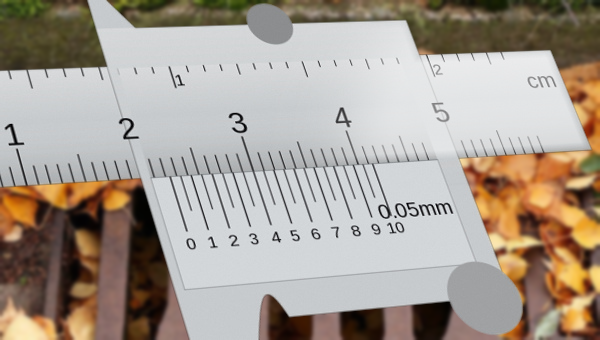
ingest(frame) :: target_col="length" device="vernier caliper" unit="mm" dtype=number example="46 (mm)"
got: 22.4 (mm)
